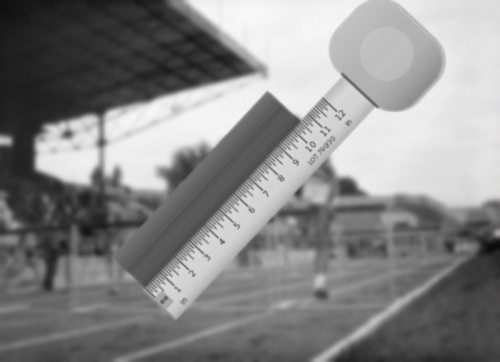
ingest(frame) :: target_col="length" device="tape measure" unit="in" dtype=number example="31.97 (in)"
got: 10.5 (in)
